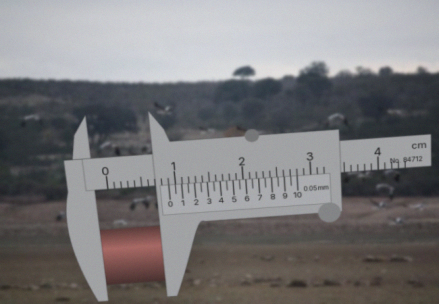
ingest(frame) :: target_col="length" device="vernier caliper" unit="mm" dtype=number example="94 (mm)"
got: 9.0 (mm)
